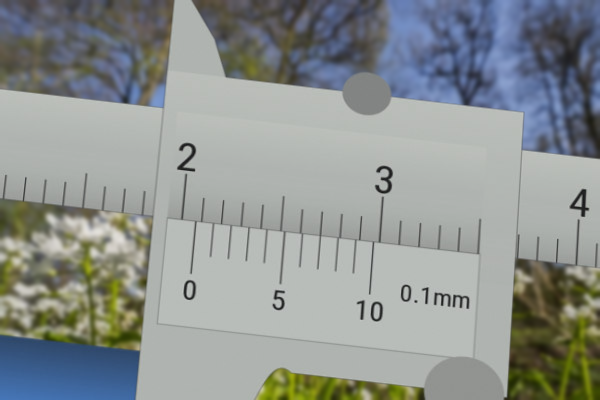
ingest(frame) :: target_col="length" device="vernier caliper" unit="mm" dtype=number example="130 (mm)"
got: 20.7 (mm)
